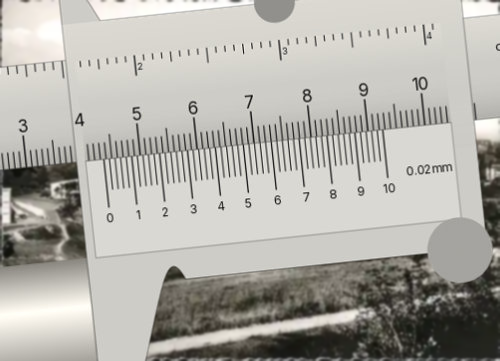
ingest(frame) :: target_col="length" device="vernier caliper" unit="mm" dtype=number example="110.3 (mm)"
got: 43.6 (mm)
